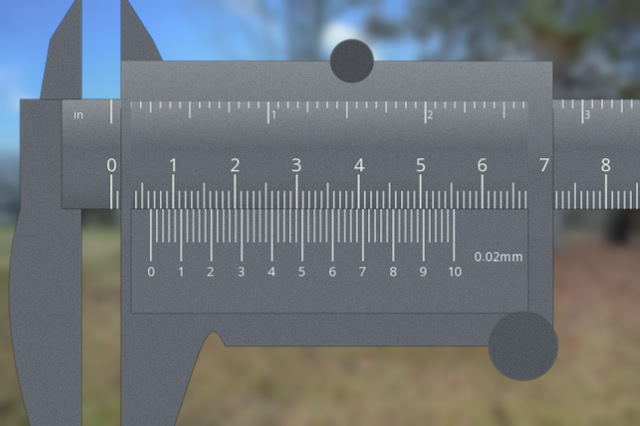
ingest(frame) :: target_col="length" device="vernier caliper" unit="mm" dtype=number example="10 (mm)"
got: 6.4 (mm)
